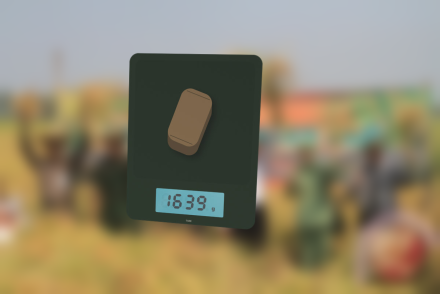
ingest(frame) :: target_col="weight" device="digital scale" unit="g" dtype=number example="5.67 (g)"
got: 1639 (g)
